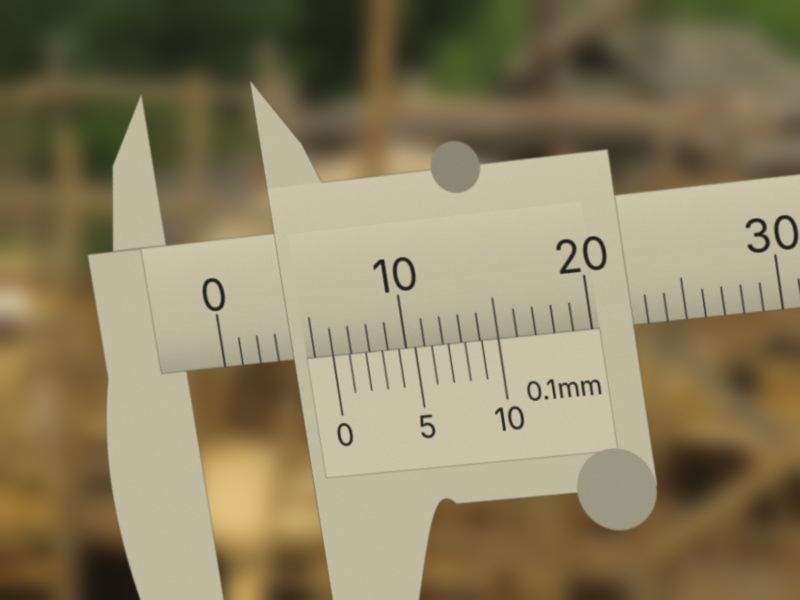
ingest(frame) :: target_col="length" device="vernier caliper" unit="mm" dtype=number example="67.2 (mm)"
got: 6.0 (mm)
